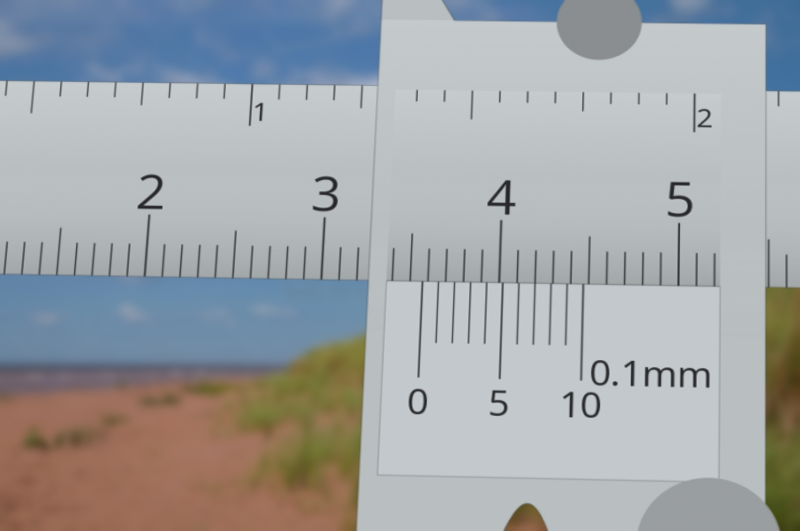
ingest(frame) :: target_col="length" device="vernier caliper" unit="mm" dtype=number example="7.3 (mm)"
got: 35.7 (mm)
